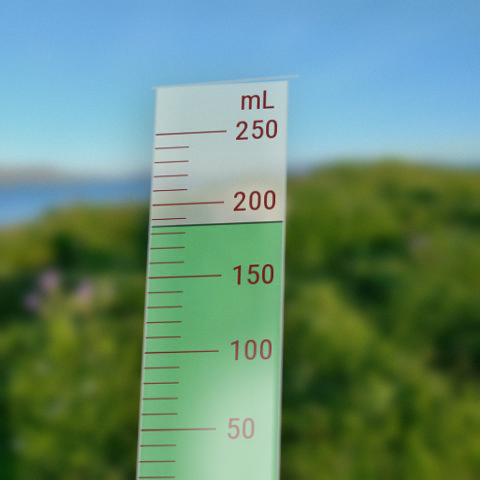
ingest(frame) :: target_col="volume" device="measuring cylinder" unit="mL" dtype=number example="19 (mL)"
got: 185 (mL)
